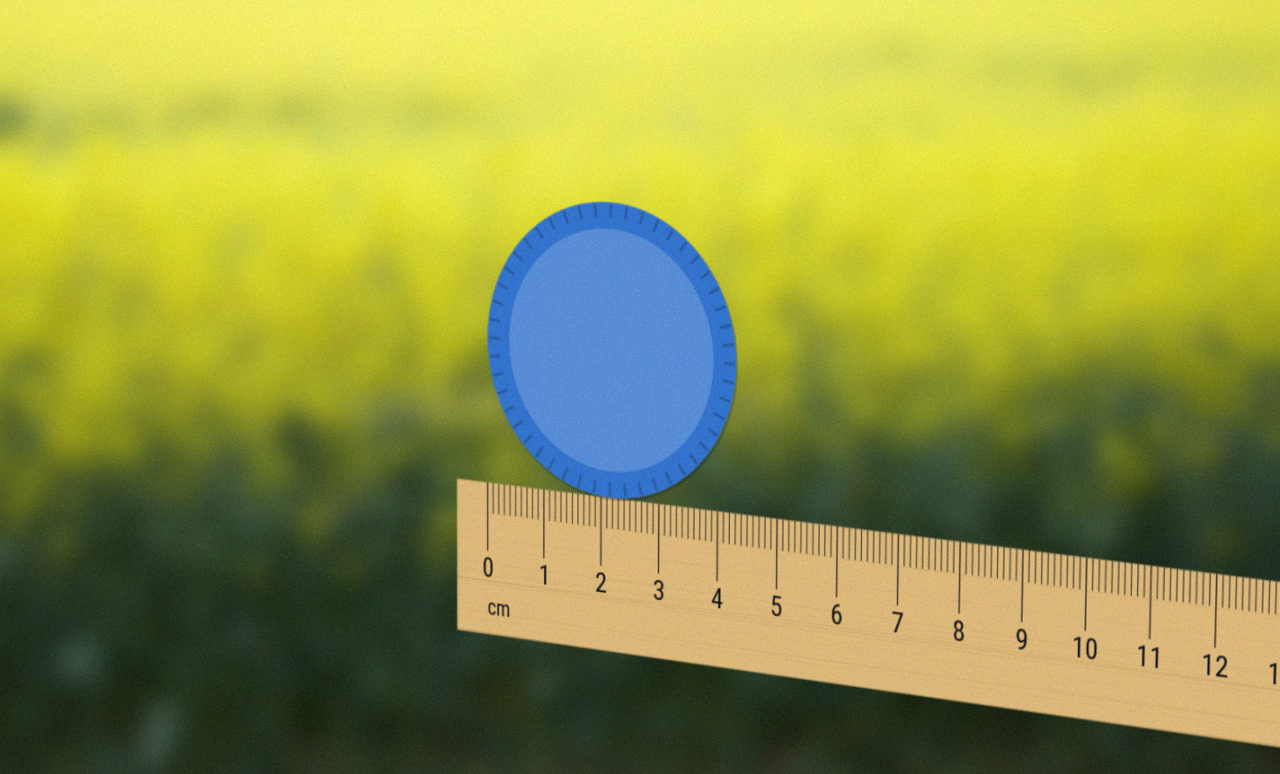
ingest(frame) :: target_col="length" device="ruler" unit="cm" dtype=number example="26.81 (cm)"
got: 4.3 (cm)
